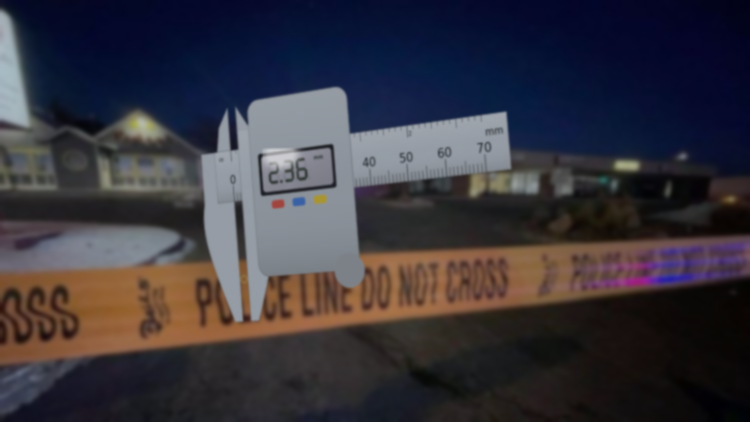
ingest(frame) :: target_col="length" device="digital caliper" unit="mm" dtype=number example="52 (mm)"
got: 2.36 (mm)
